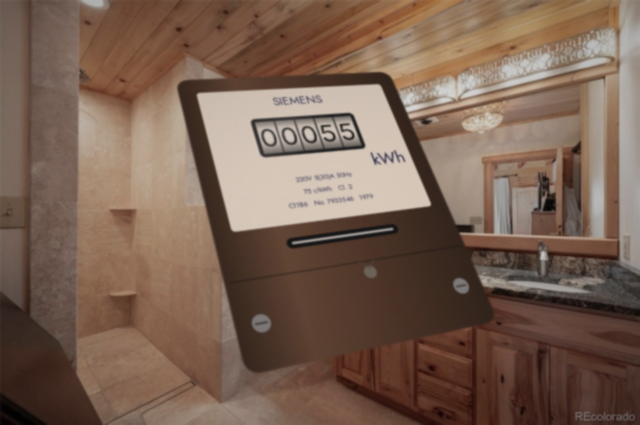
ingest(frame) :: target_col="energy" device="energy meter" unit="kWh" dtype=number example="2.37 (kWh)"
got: 55 (kWh)
